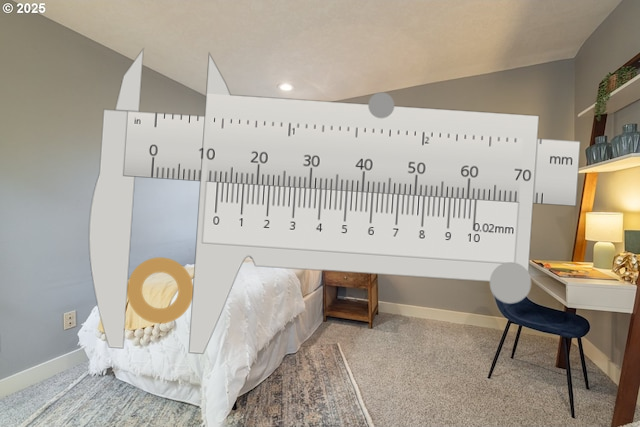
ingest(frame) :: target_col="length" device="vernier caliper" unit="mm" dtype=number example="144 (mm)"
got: 12.5 (mm)
